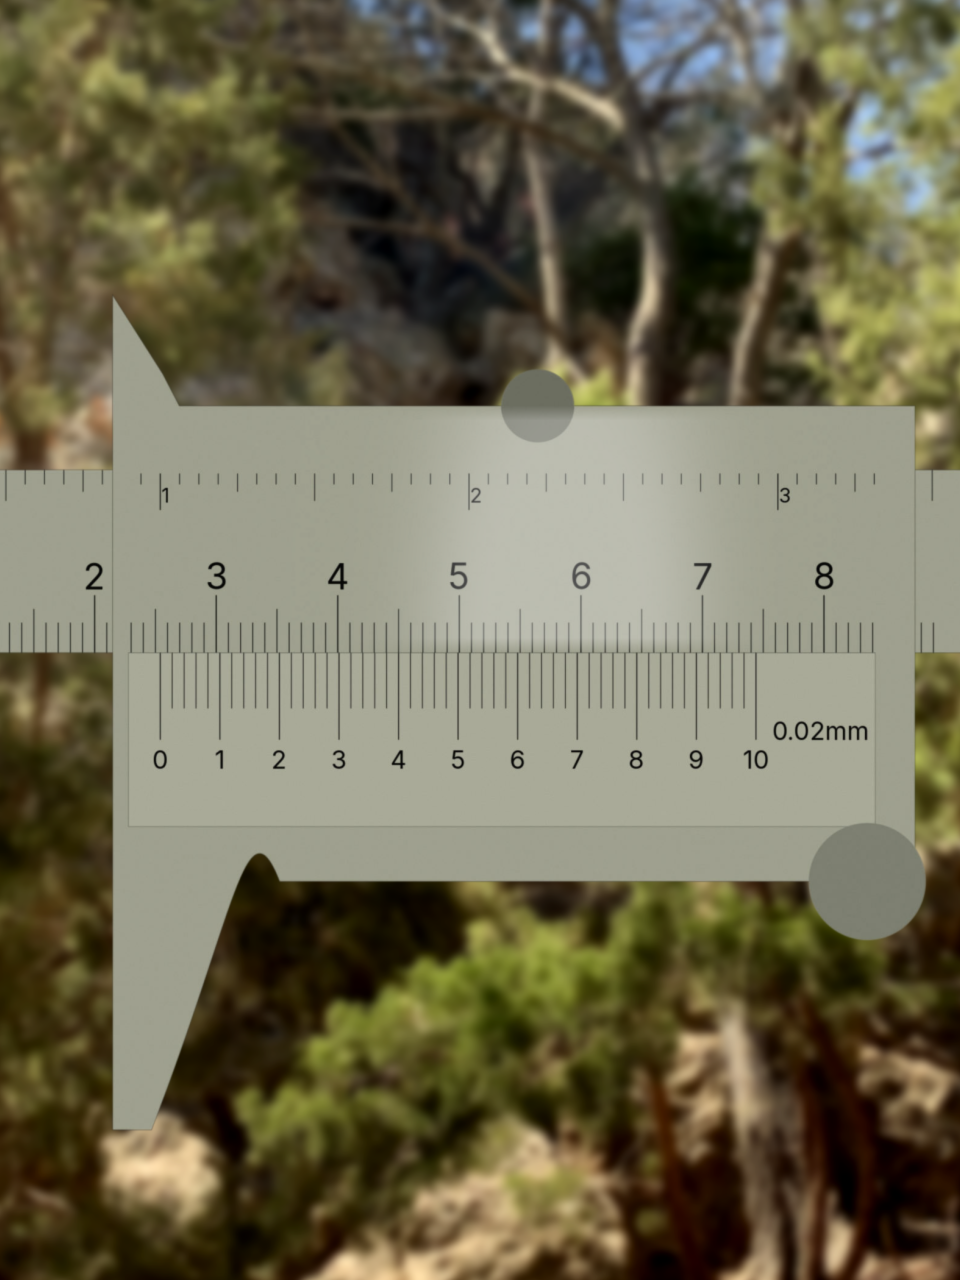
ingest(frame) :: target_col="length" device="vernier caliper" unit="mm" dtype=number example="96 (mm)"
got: 25.4 (mm)
